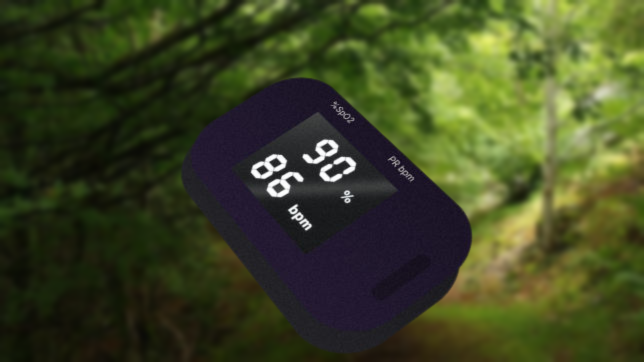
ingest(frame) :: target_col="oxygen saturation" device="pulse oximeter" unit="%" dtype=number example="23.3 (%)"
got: 90 (%)
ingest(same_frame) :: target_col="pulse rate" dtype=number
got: 86 (bpm)
